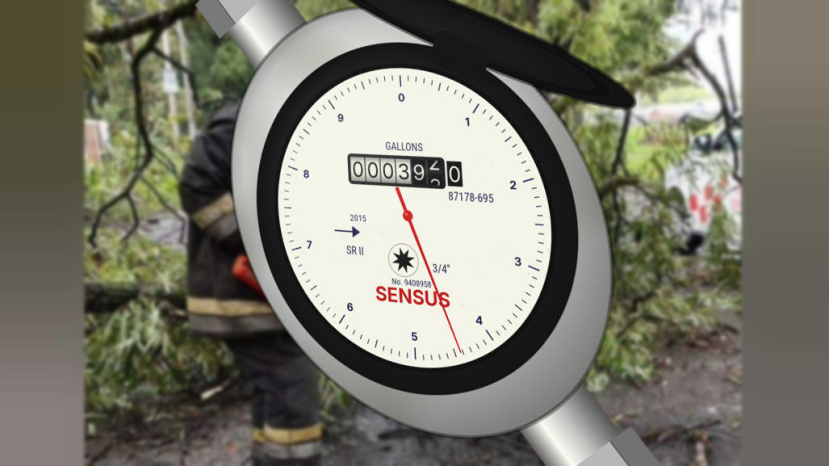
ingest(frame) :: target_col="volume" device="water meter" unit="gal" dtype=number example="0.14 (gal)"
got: 3924.4 (gal)
